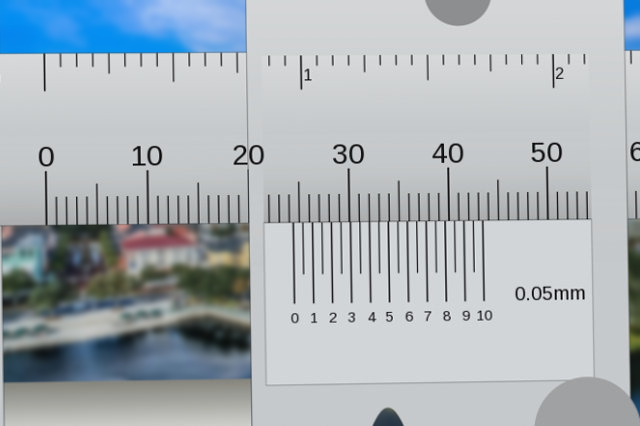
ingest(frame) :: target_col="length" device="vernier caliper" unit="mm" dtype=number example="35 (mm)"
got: 24.4 (mm)
